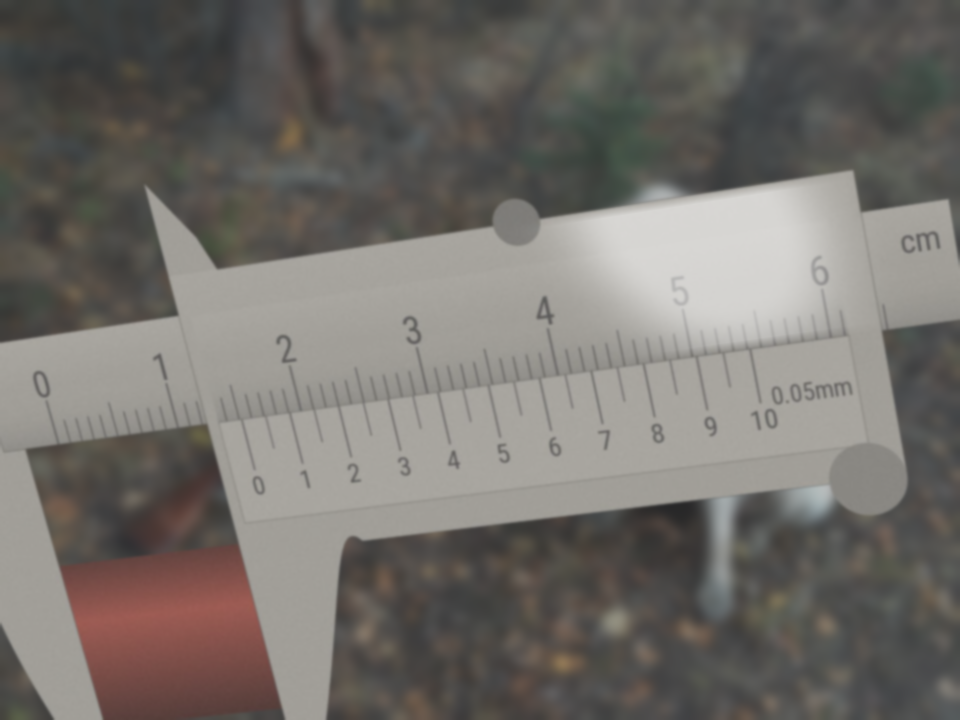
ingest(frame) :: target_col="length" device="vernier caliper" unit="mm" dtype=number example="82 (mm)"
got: 15.2 (mm)
